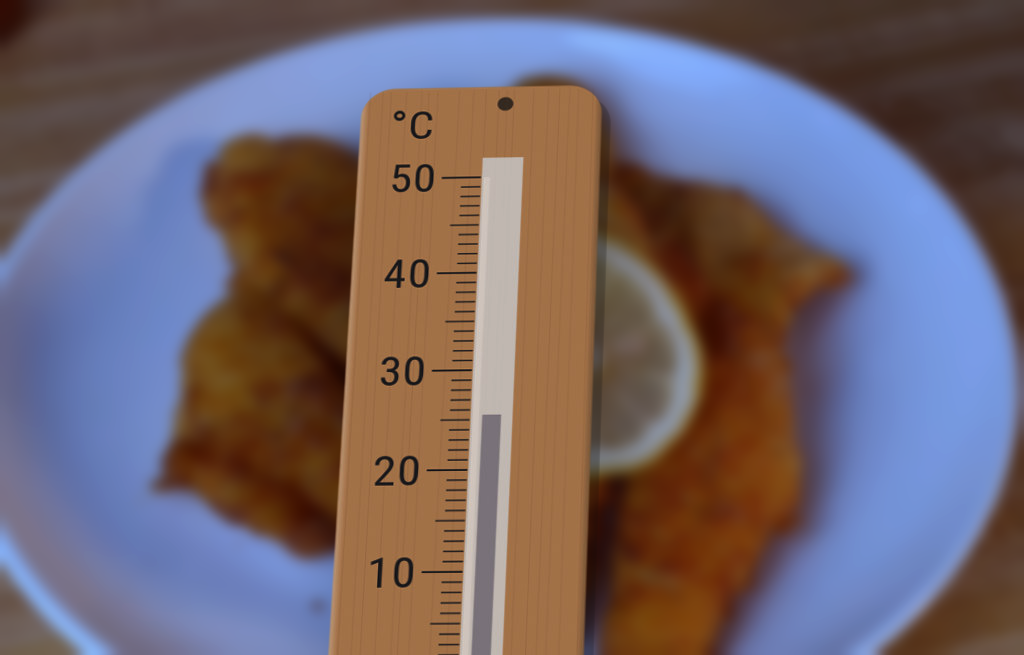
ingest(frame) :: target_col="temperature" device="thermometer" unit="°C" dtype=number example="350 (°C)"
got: 25.5 (°C)
